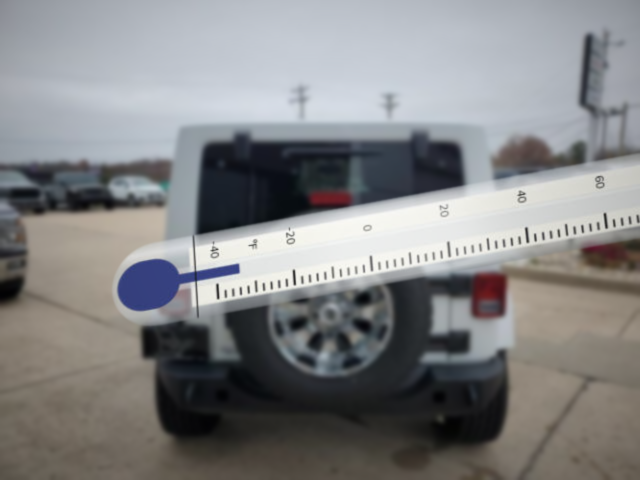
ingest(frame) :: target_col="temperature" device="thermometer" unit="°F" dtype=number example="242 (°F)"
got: -34 (°F)
